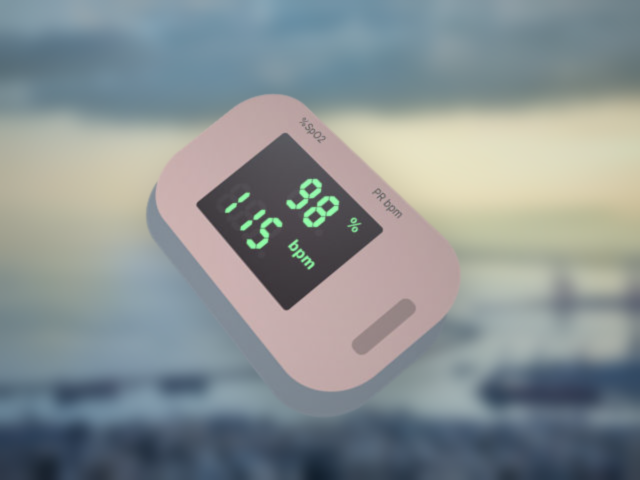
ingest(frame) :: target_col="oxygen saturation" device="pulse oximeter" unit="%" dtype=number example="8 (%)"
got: 98 (%)
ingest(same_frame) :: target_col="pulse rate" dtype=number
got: 115 (bpm)
